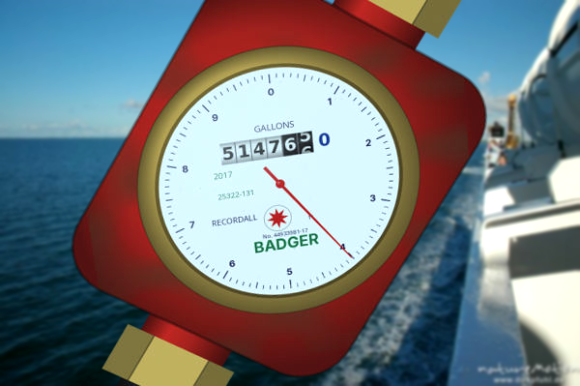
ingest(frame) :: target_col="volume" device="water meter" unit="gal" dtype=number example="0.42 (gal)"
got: 5147654.0 (gal)
